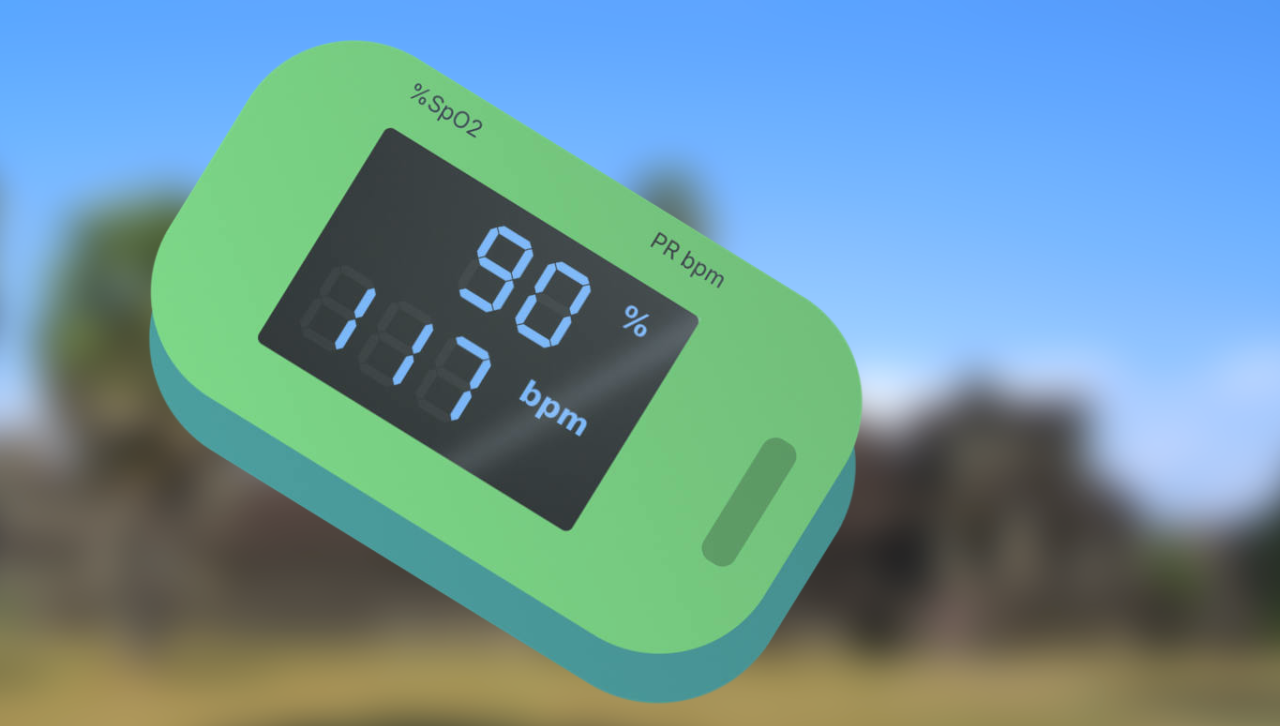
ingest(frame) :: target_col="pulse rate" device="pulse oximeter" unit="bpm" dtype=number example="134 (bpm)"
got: 117 (bpm)
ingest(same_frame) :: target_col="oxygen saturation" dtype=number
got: 90 (%)
